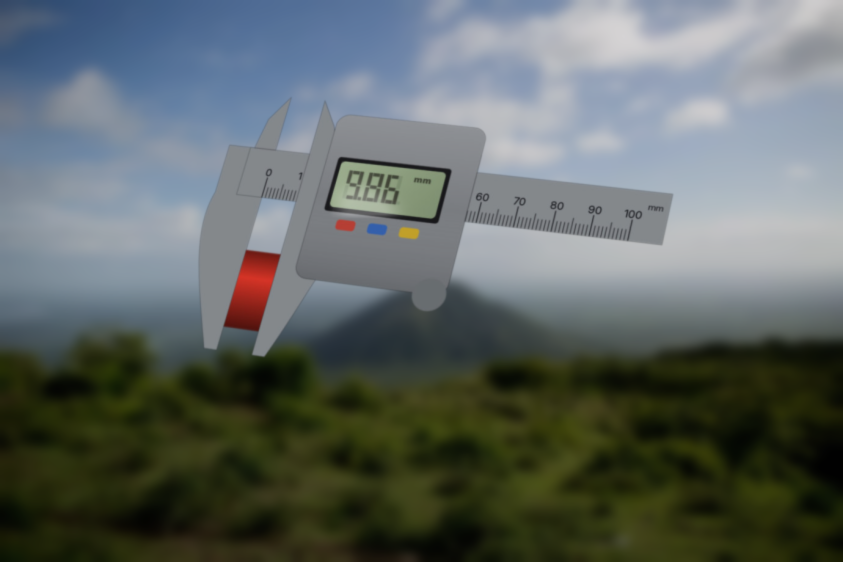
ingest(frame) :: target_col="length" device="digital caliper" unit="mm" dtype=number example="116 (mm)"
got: 9.86 (mm)
